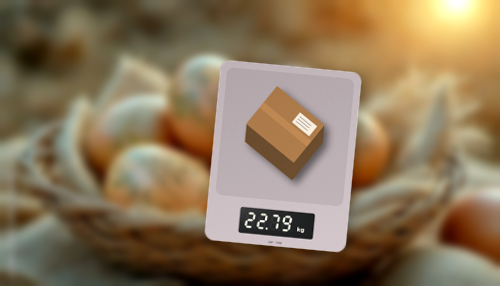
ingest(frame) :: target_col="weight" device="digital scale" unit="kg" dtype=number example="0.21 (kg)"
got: 22.79 (kg)
